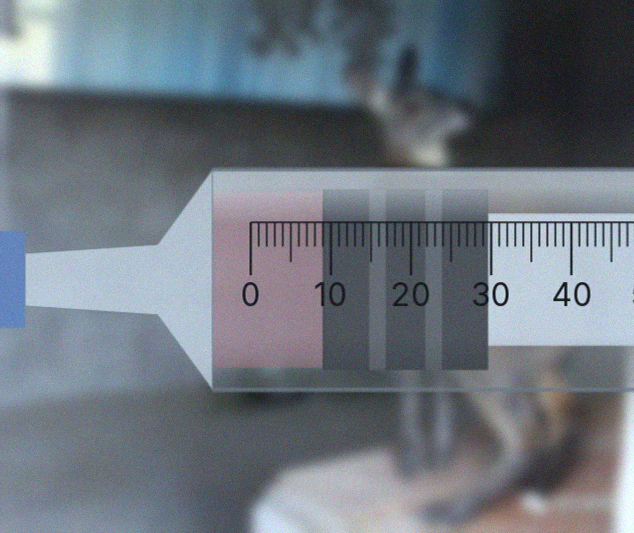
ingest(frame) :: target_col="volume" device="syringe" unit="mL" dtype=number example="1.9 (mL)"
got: 9 (mL)
